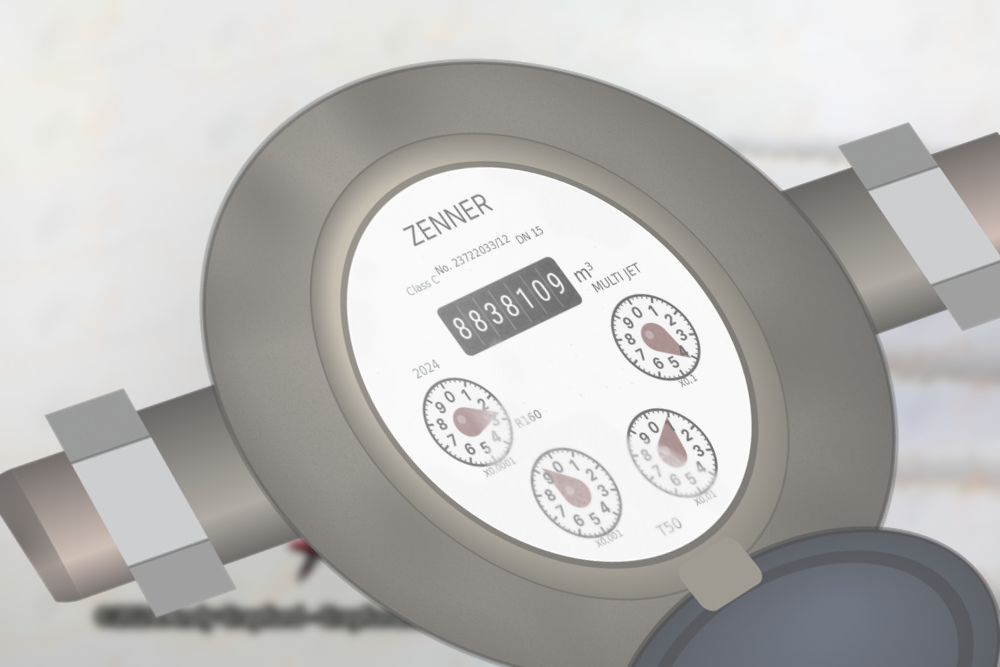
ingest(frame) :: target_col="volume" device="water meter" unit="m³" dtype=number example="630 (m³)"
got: 8838109.4092 (m³)
